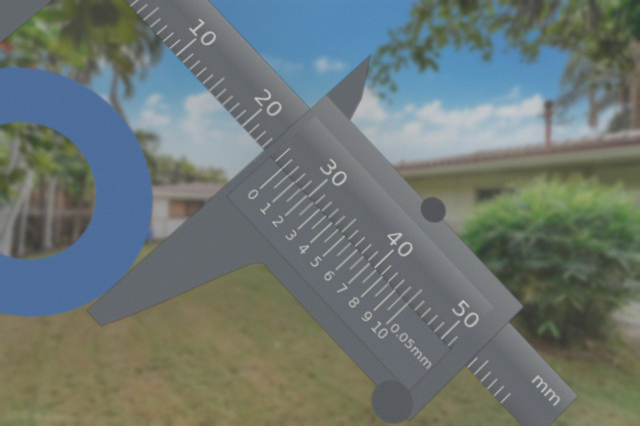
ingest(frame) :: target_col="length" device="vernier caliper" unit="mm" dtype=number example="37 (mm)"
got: 26.0 (mm)
